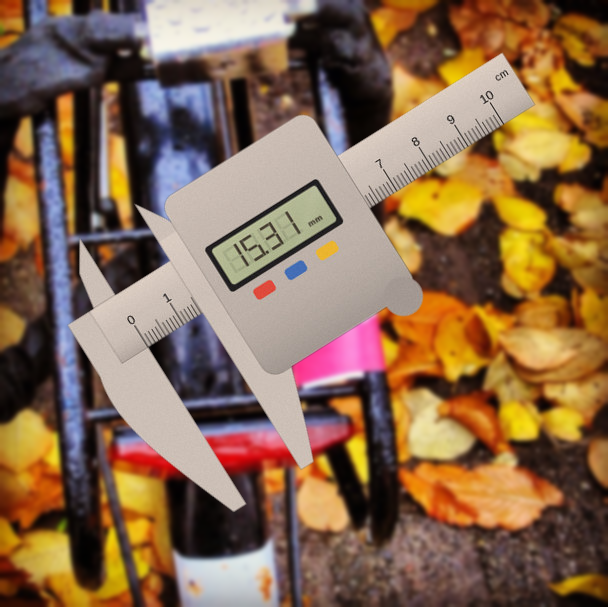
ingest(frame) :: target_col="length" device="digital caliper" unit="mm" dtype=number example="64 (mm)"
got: 15.31 (mm)
